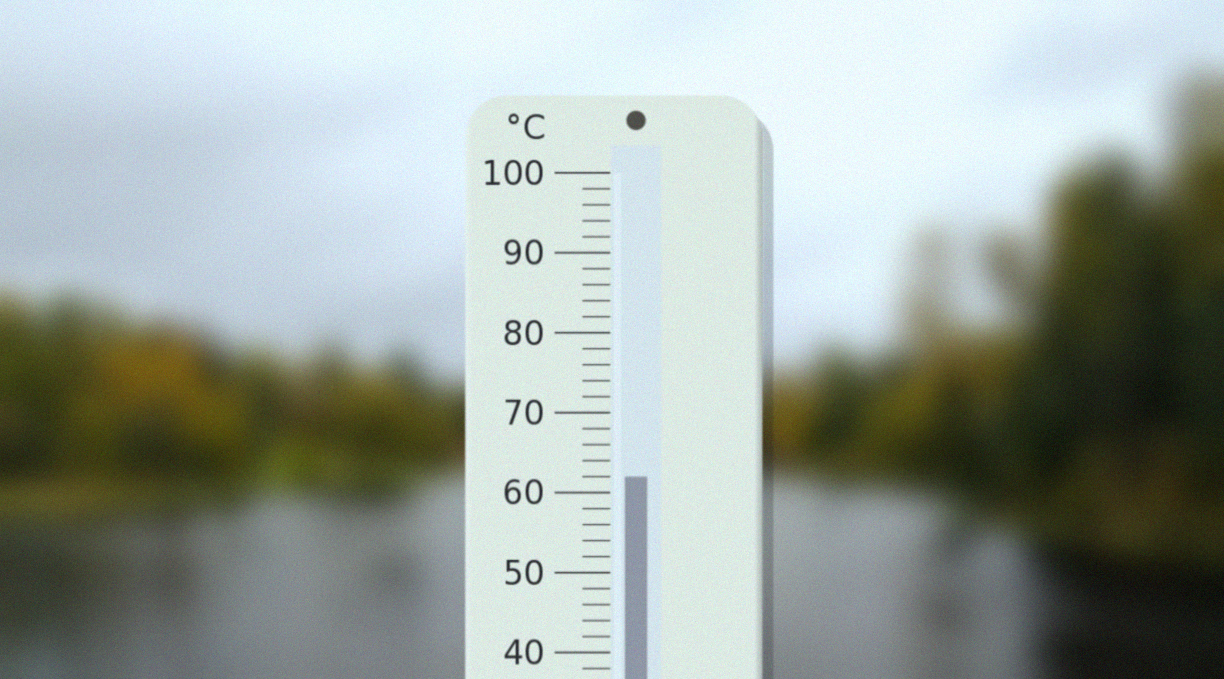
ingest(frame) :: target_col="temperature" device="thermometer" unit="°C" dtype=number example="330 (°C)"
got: 62 (°C)
